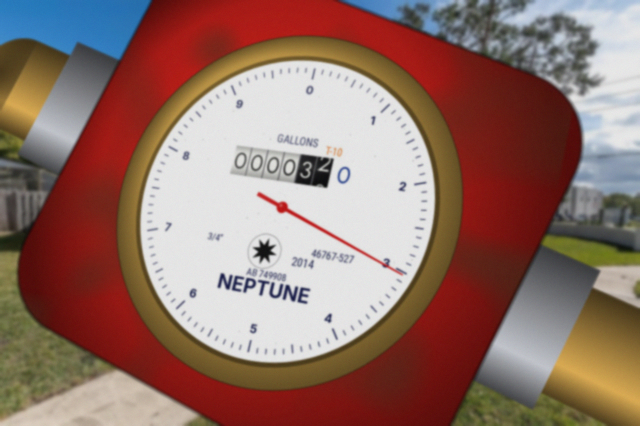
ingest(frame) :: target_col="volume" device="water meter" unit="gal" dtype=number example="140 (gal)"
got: 323.0 (gal)
